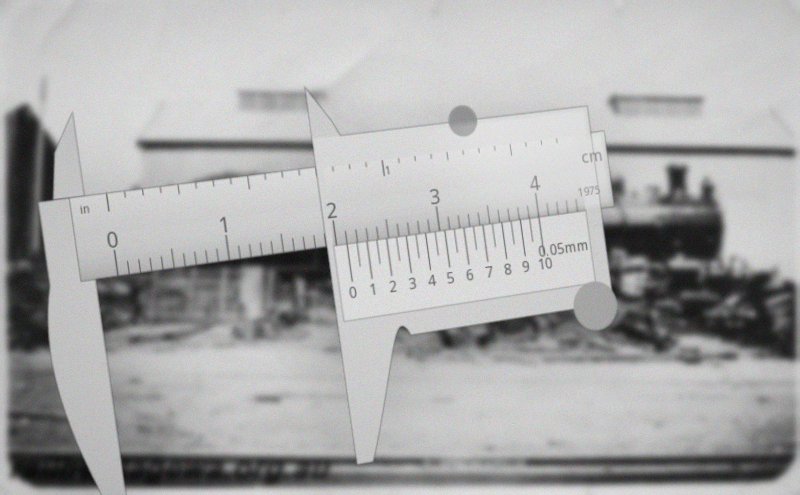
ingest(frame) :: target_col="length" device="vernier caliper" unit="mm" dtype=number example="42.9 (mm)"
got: 21.0 (mm)
